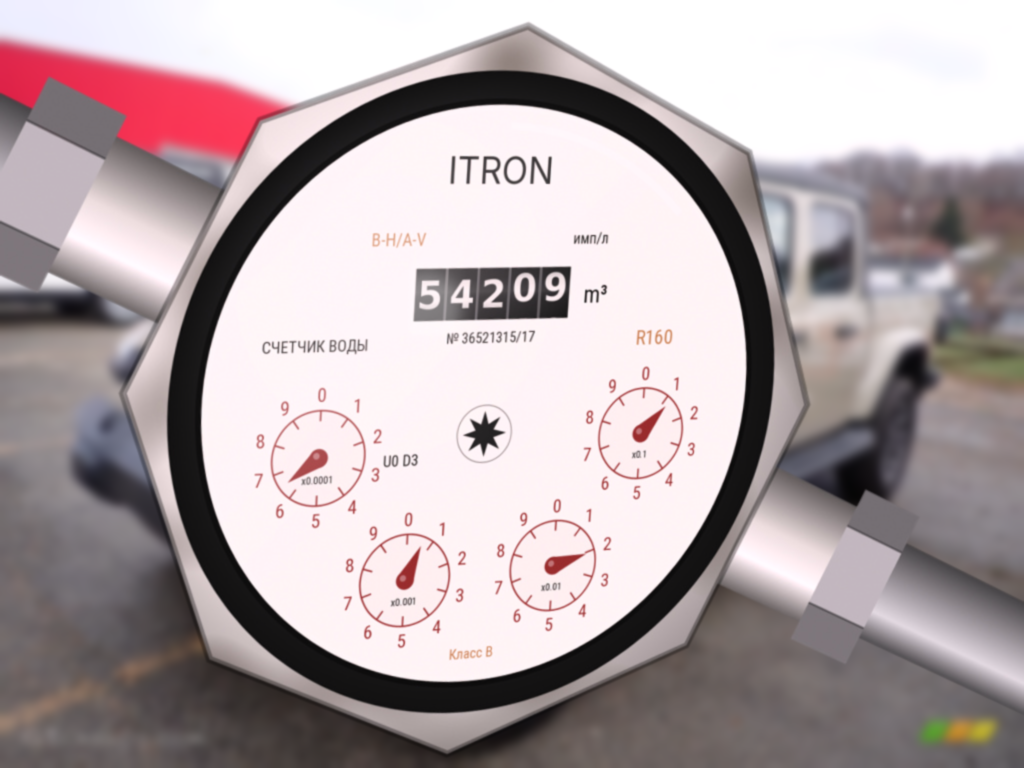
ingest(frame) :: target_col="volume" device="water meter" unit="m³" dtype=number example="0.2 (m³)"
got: 54209.1206 (m³)
